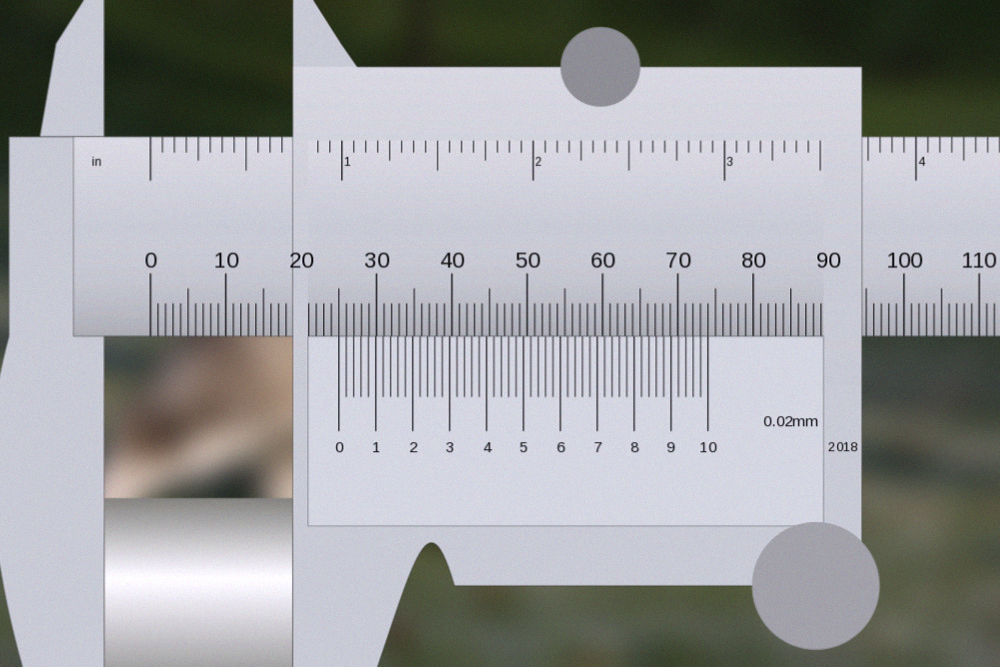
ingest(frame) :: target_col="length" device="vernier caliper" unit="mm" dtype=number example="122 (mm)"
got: 25.0 (mm)
